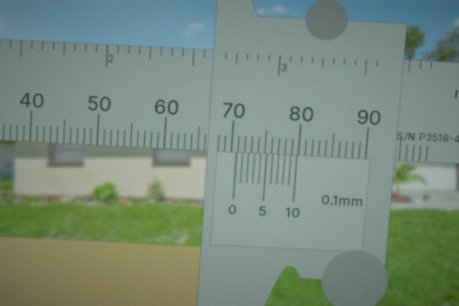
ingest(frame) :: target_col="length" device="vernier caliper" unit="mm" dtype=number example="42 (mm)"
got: 70.8 (mm)
